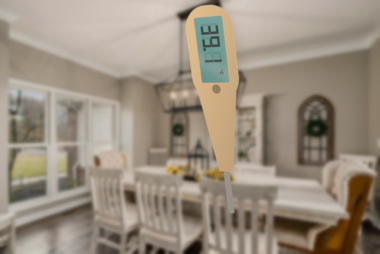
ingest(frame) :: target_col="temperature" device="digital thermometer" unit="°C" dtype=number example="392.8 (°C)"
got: 39.1 (°C)
